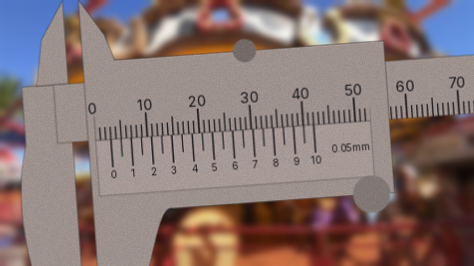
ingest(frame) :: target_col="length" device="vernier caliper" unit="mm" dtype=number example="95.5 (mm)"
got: 3.0 (mm)
